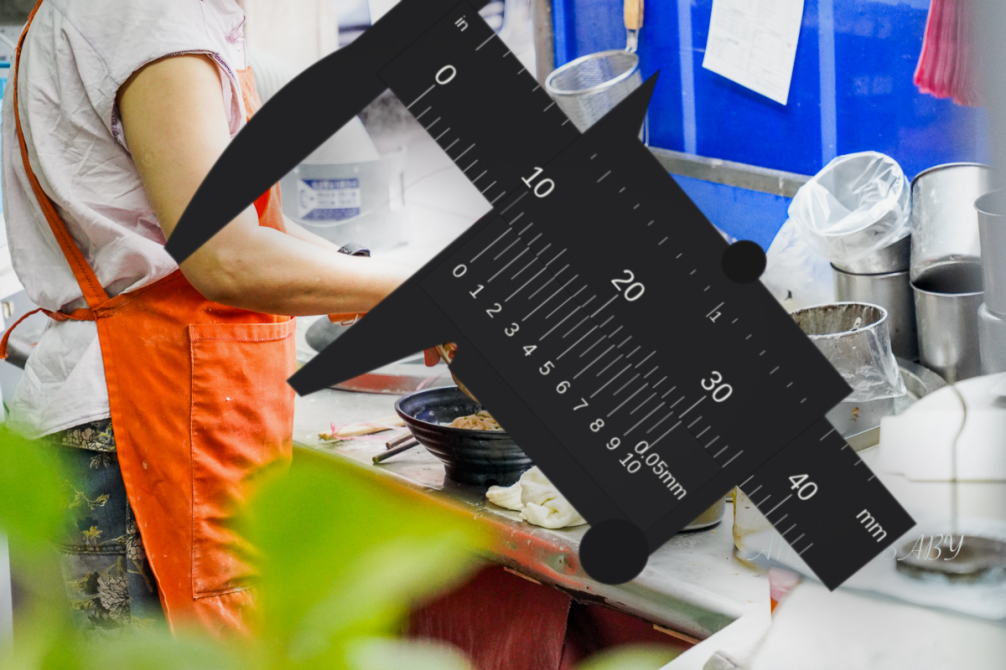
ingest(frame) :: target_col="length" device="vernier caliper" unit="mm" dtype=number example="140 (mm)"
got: 11.3 (mm)
